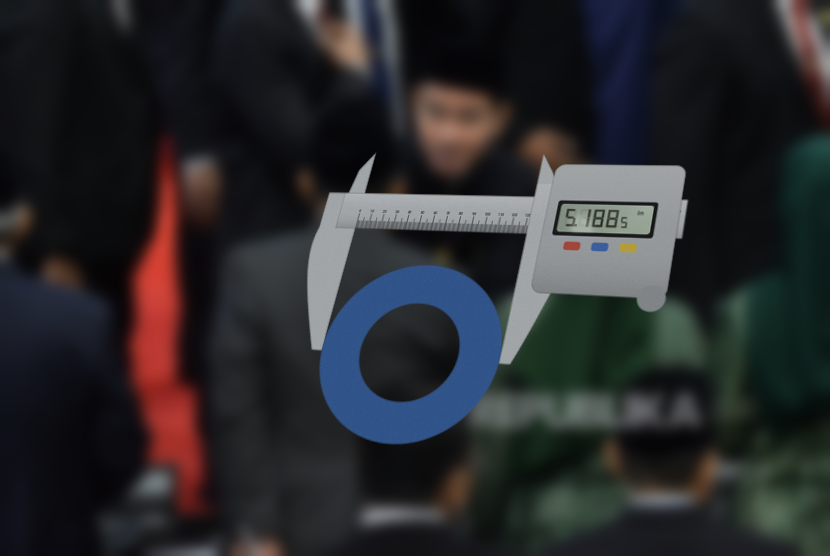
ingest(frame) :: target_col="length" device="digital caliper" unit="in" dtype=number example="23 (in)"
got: 5.1885 (in)
